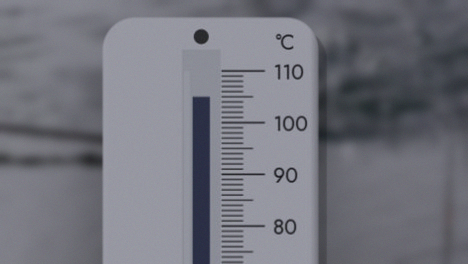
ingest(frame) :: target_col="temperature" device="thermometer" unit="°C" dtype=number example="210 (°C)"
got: 105 (°C)
